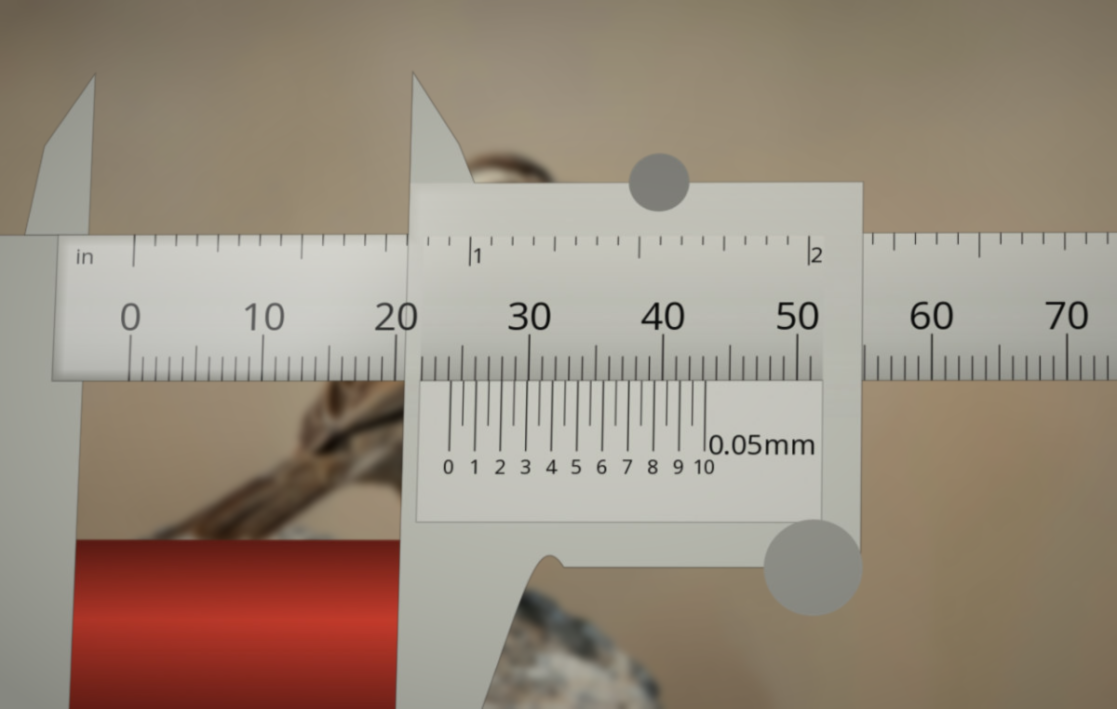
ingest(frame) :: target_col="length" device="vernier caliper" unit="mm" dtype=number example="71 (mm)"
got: 24.2 (mm)
